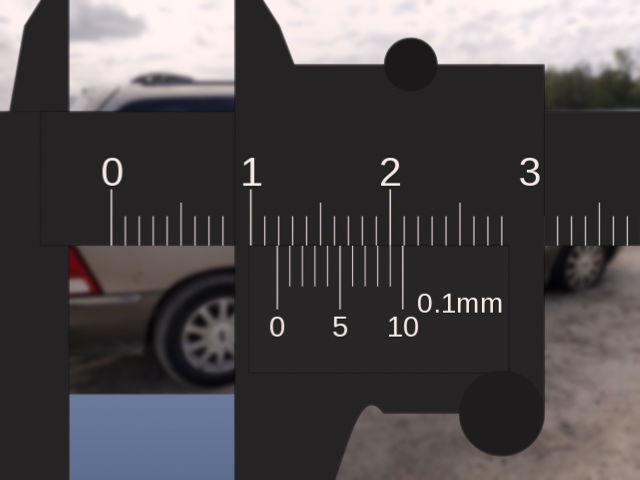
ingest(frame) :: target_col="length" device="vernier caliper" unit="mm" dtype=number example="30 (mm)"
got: 11.9 (mm)
